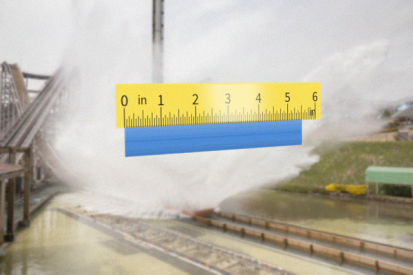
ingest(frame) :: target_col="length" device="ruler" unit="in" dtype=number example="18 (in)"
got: 5.5 (in)
